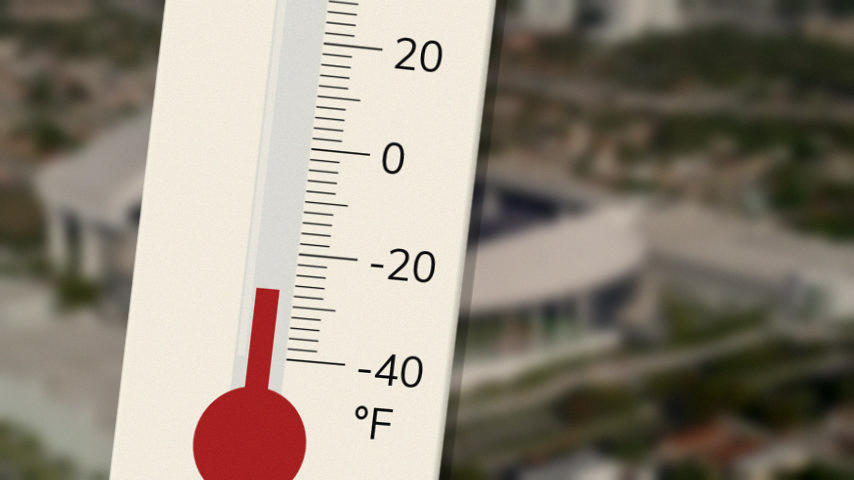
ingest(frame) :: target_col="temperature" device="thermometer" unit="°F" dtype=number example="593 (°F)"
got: -27 (°F)
